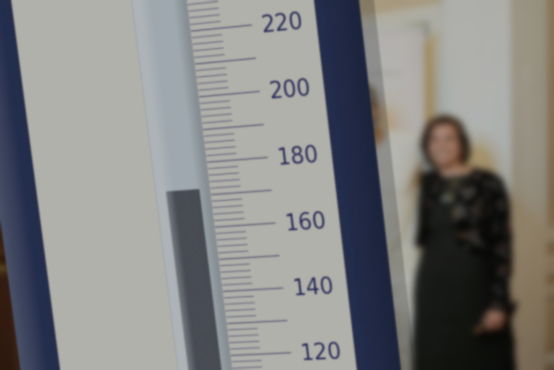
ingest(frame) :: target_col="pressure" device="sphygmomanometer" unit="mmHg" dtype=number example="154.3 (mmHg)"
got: 172 (mmHg)
